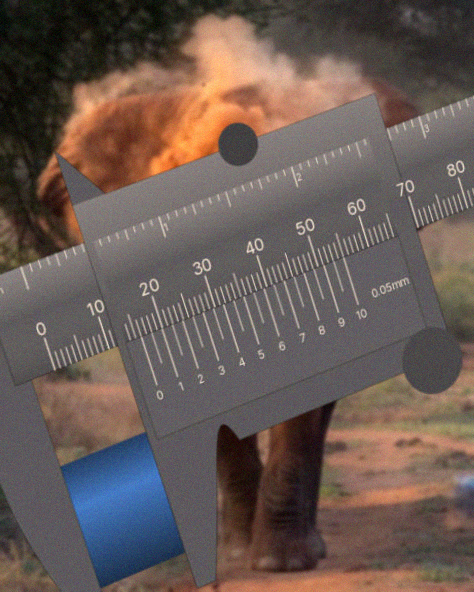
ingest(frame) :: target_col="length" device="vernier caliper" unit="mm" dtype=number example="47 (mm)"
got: 16.0 (mm)
